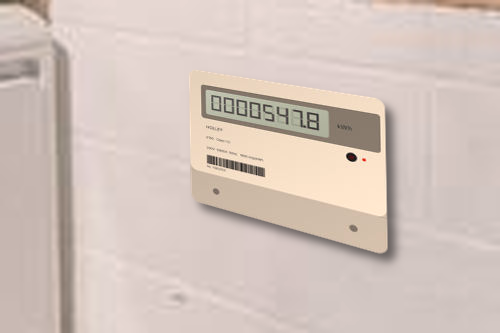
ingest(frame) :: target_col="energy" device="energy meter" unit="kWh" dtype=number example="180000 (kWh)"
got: 547.8 (kWh)
